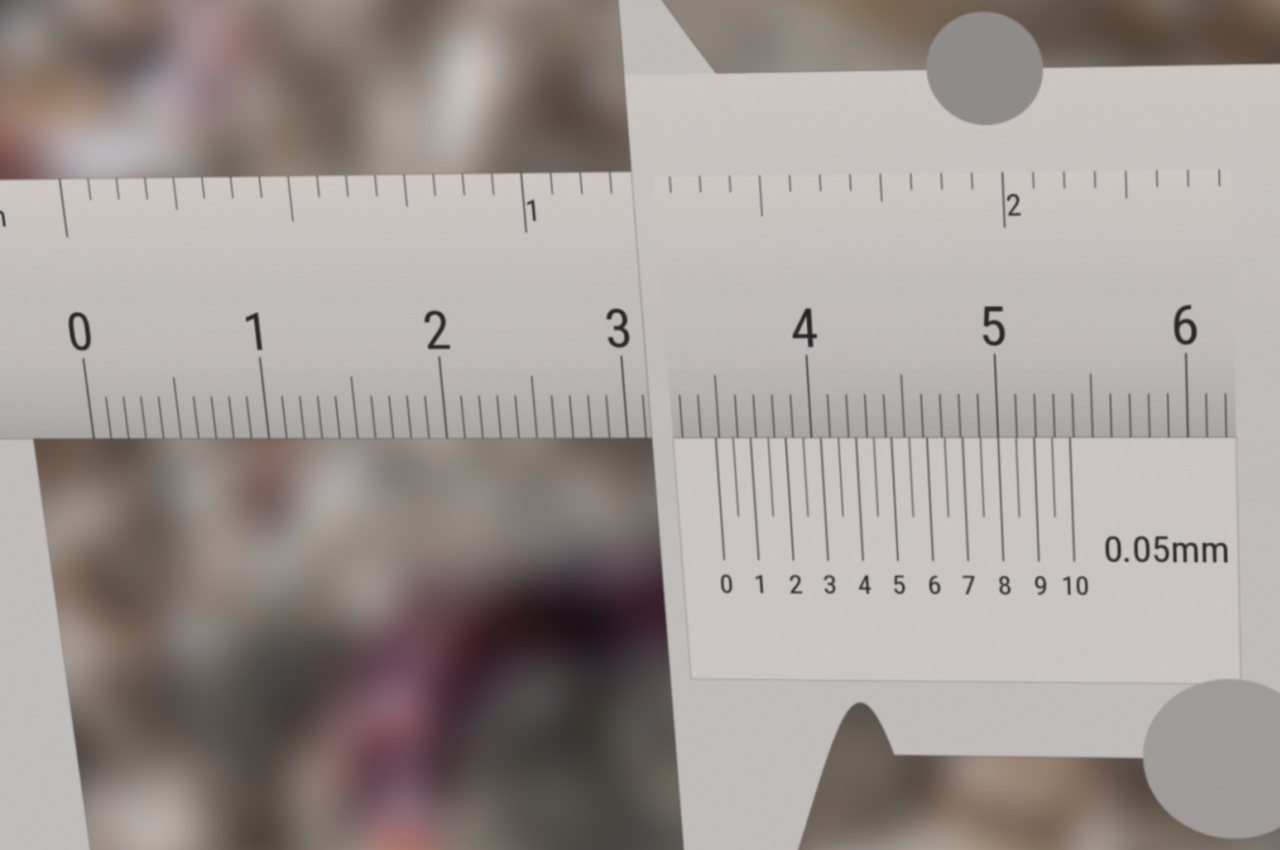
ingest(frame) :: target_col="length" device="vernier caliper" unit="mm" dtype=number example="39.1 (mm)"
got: 34.8 (mm)
